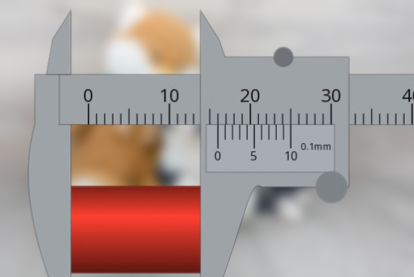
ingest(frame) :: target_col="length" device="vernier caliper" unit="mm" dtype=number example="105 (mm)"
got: 16.0 (mm)
